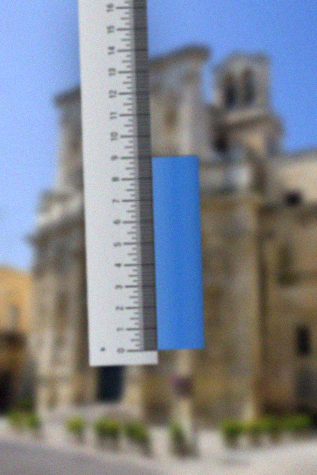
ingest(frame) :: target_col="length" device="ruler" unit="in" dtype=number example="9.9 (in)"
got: 9 (in)
